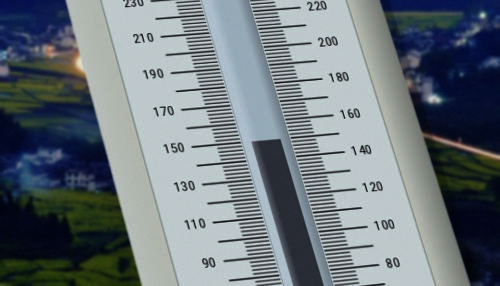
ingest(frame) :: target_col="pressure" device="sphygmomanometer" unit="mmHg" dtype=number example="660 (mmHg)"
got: 150 (mmHg)
